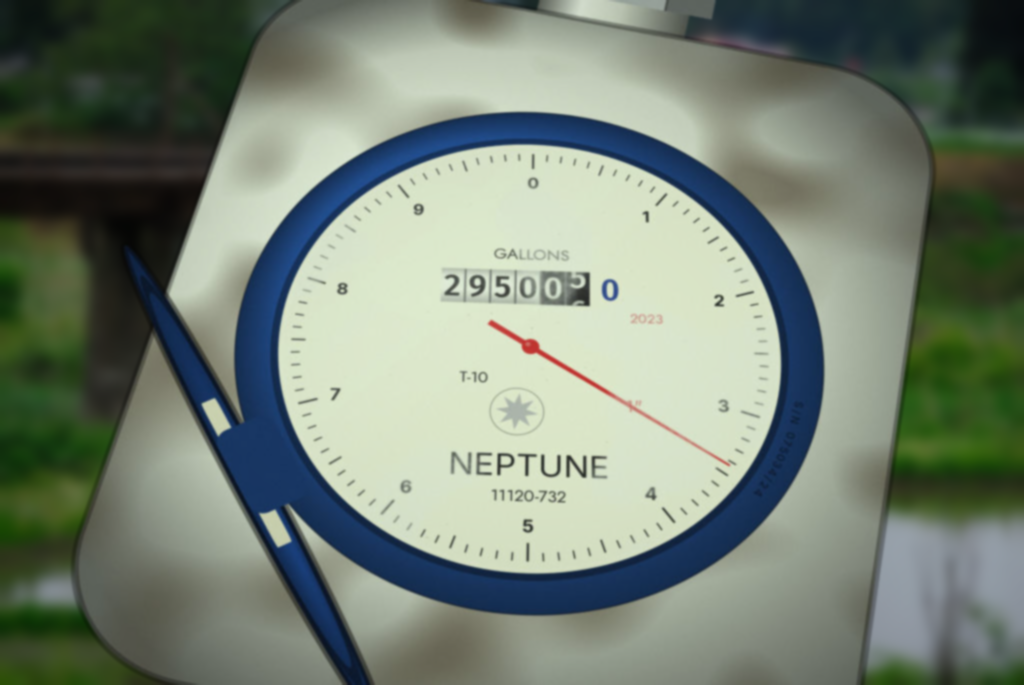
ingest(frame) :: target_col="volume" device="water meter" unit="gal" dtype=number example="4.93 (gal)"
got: 2950053.4 (gal)
